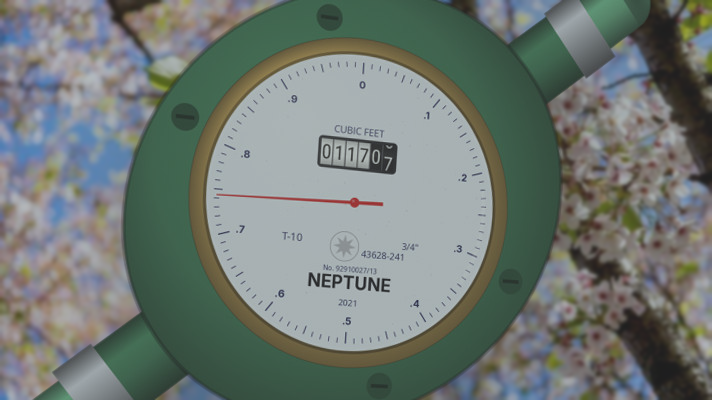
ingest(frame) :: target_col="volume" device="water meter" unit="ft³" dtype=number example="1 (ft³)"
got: 11706.74 (ft³)
